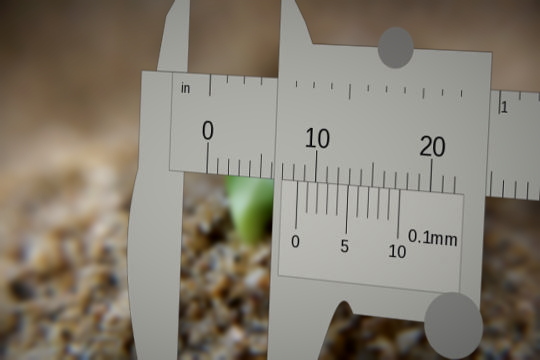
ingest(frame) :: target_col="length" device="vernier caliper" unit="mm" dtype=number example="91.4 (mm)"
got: 8.4 (mm)
